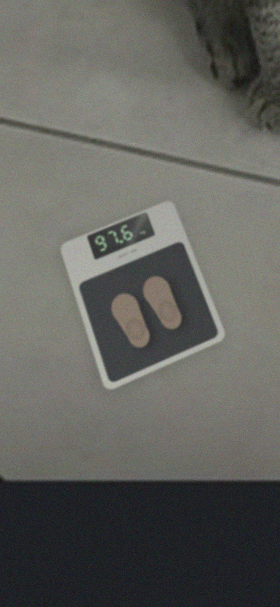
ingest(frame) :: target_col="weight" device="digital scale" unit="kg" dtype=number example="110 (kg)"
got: 97.6 (kg)
